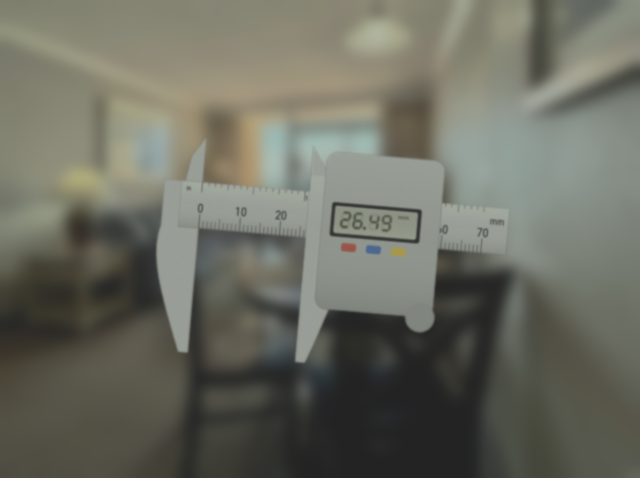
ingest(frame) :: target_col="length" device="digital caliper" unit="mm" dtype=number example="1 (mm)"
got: 26.49 (mm)
